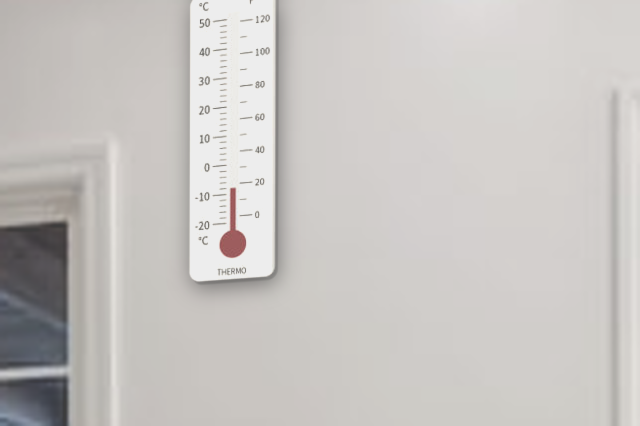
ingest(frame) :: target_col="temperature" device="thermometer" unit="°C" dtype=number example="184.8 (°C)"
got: -8 (°C)
